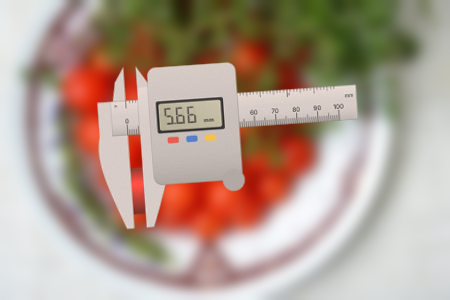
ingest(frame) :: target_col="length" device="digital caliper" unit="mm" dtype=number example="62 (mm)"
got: 5.66 (mm)
